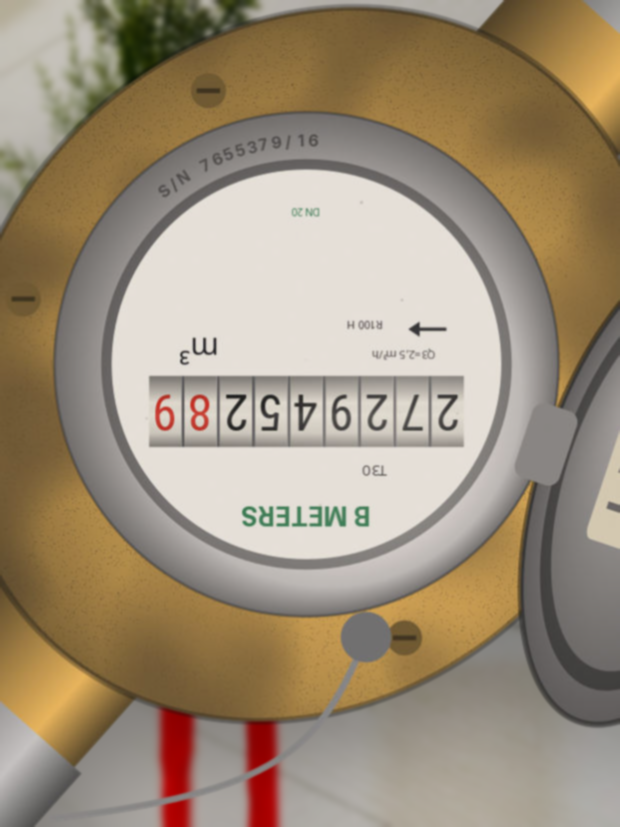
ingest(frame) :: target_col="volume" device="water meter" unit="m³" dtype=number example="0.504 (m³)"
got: 2729452.89 (m³)
